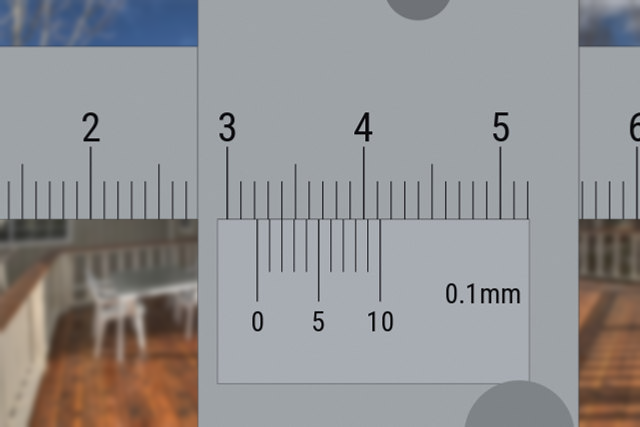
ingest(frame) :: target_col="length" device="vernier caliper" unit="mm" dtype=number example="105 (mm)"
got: 32.2 (mm)
